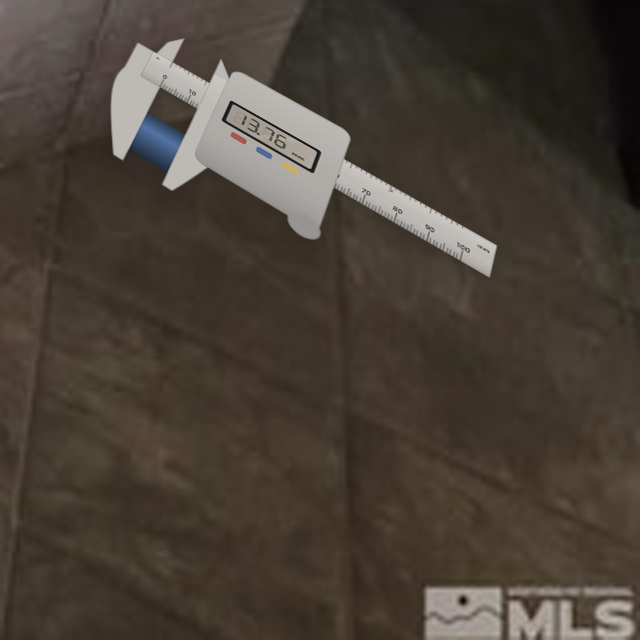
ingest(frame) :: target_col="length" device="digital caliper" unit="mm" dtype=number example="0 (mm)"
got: 13.76 (mm)
